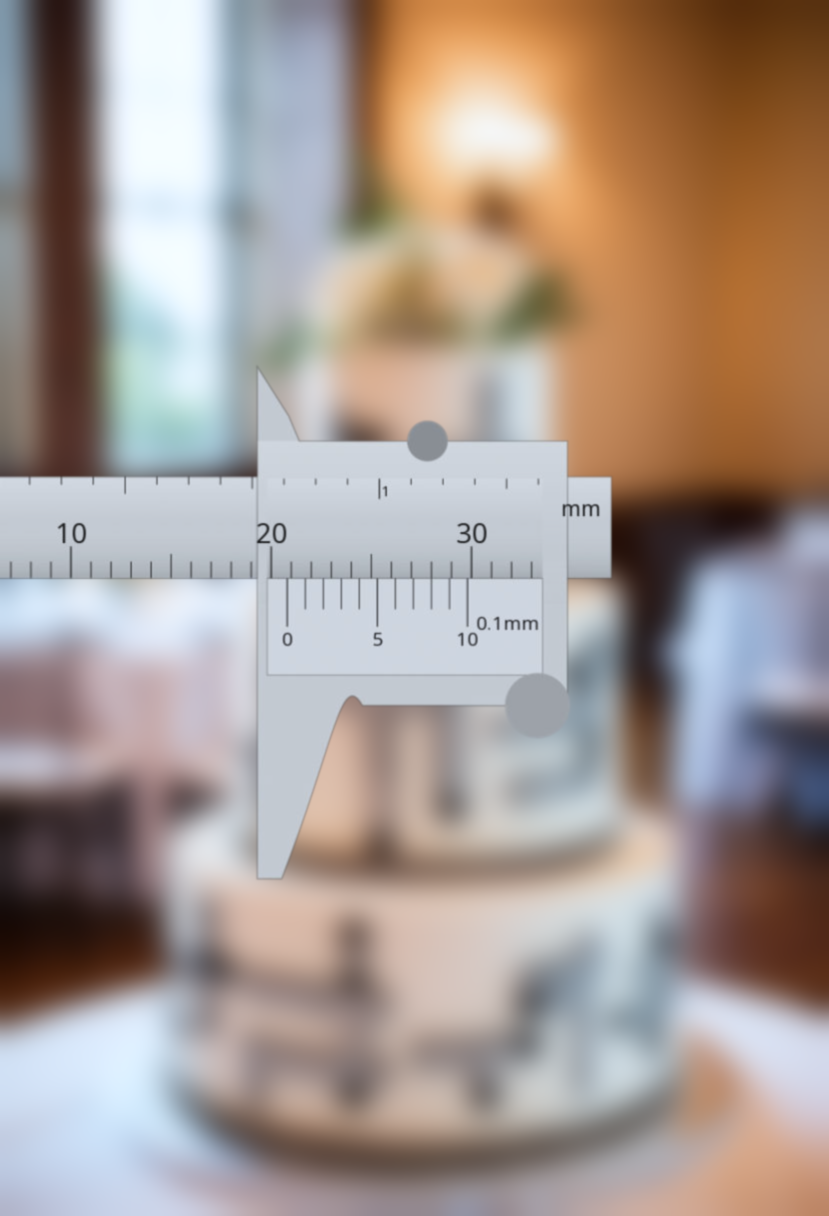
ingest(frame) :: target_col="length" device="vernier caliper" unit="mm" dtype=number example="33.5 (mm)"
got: 20.8 (mm)
